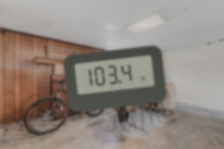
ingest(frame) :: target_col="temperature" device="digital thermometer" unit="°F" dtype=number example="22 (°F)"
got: 103.4 (°F)
